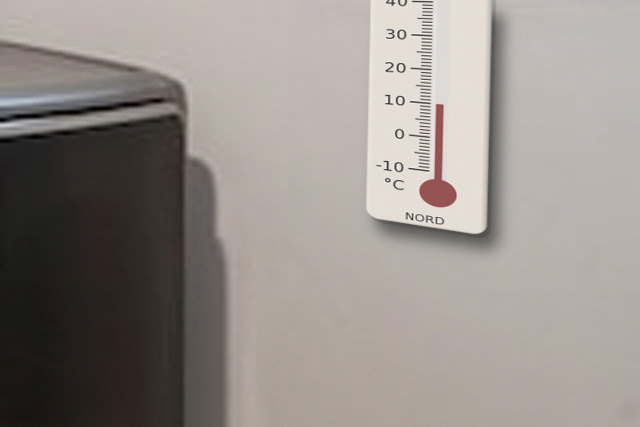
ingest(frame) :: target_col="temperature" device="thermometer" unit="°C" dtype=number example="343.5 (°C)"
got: 10 (°C)
